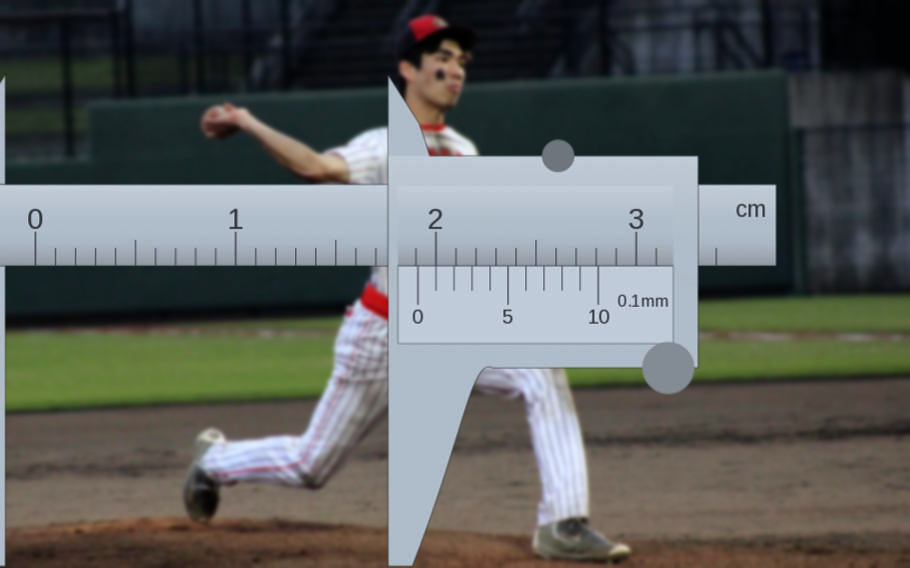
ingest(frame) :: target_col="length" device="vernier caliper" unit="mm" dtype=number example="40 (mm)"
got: 19.1 (mm)
